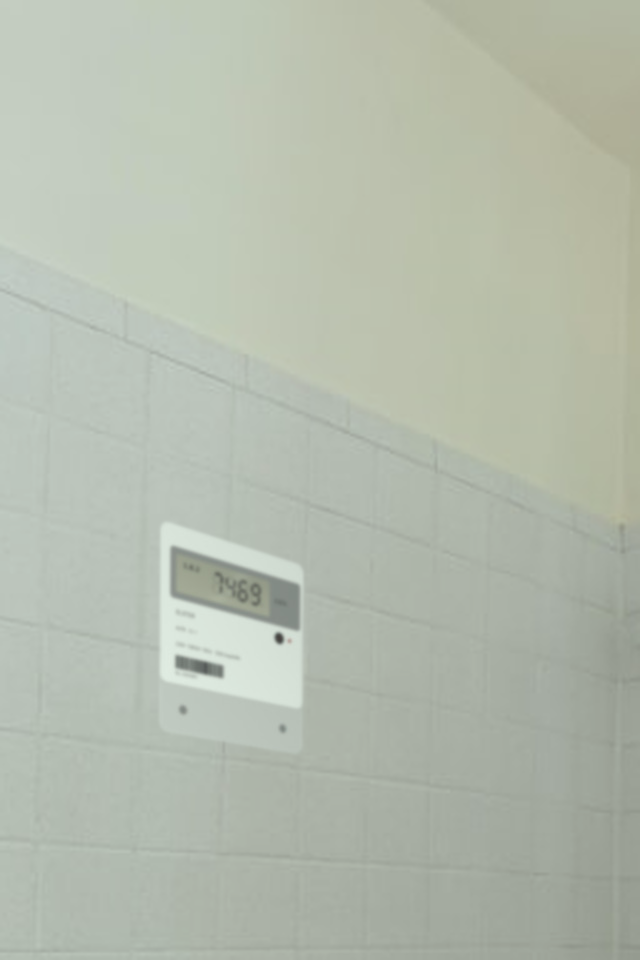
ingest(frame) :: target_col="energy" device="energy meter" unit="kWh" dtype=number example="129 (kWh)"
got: 7469 (kWh)
